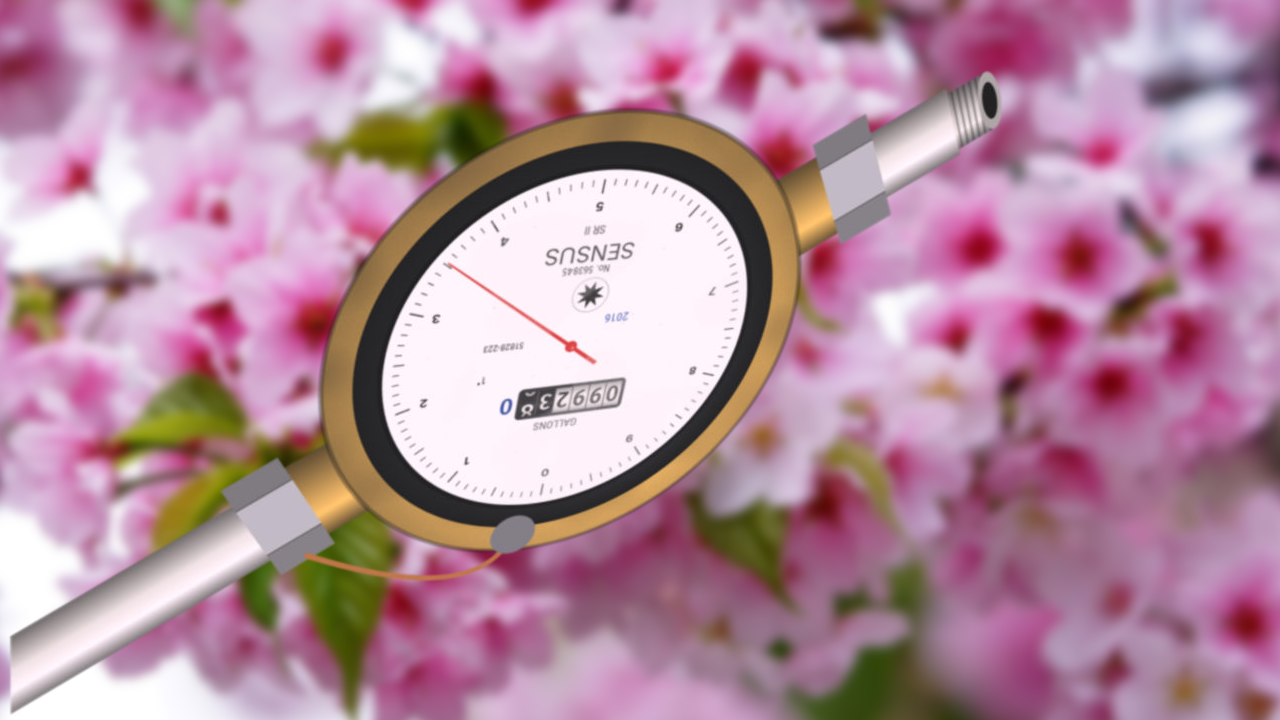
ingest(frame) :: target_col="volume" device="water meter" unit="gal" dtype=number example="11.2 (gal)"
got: 992383.5 (gal)
